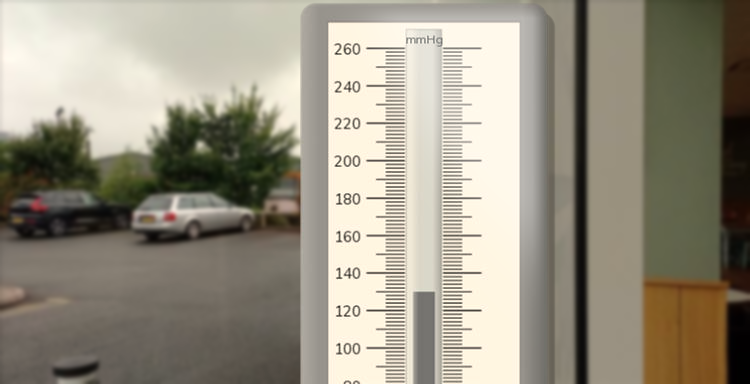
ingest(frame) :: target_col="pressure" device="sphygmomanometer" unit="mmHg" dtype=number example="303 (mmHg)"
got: 130 (mmHg)
